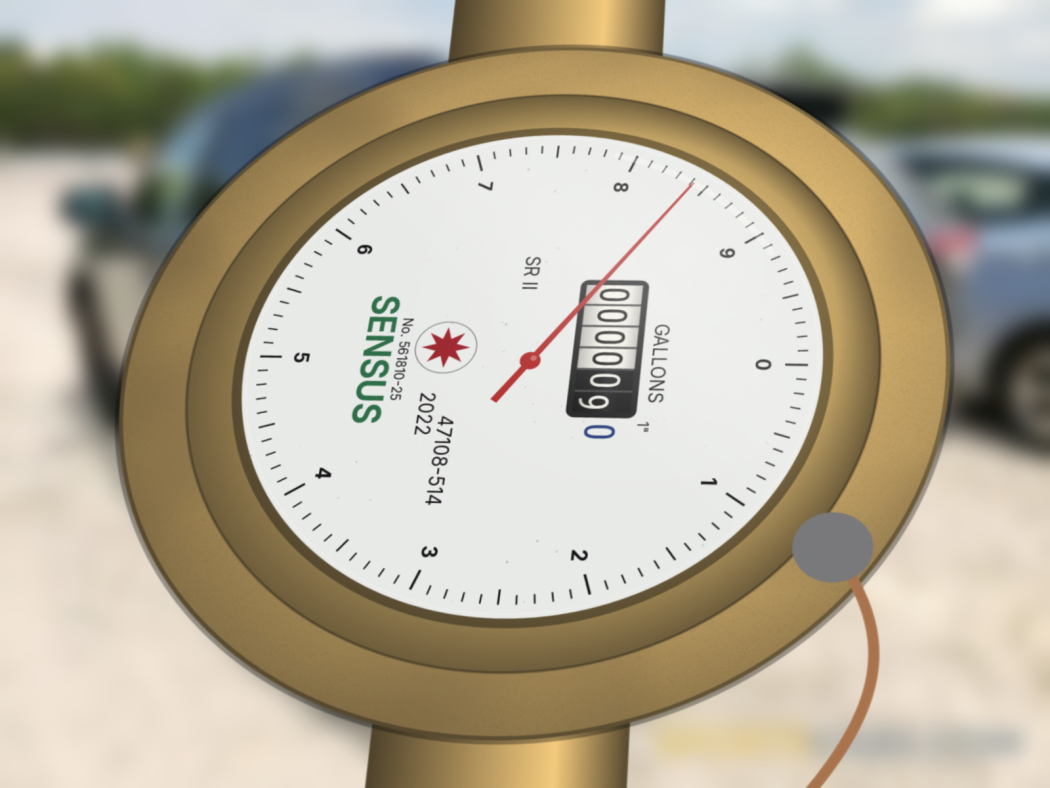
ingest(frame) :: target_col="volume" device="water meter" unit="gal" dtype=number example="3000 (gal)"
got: 88.4 (gal)
